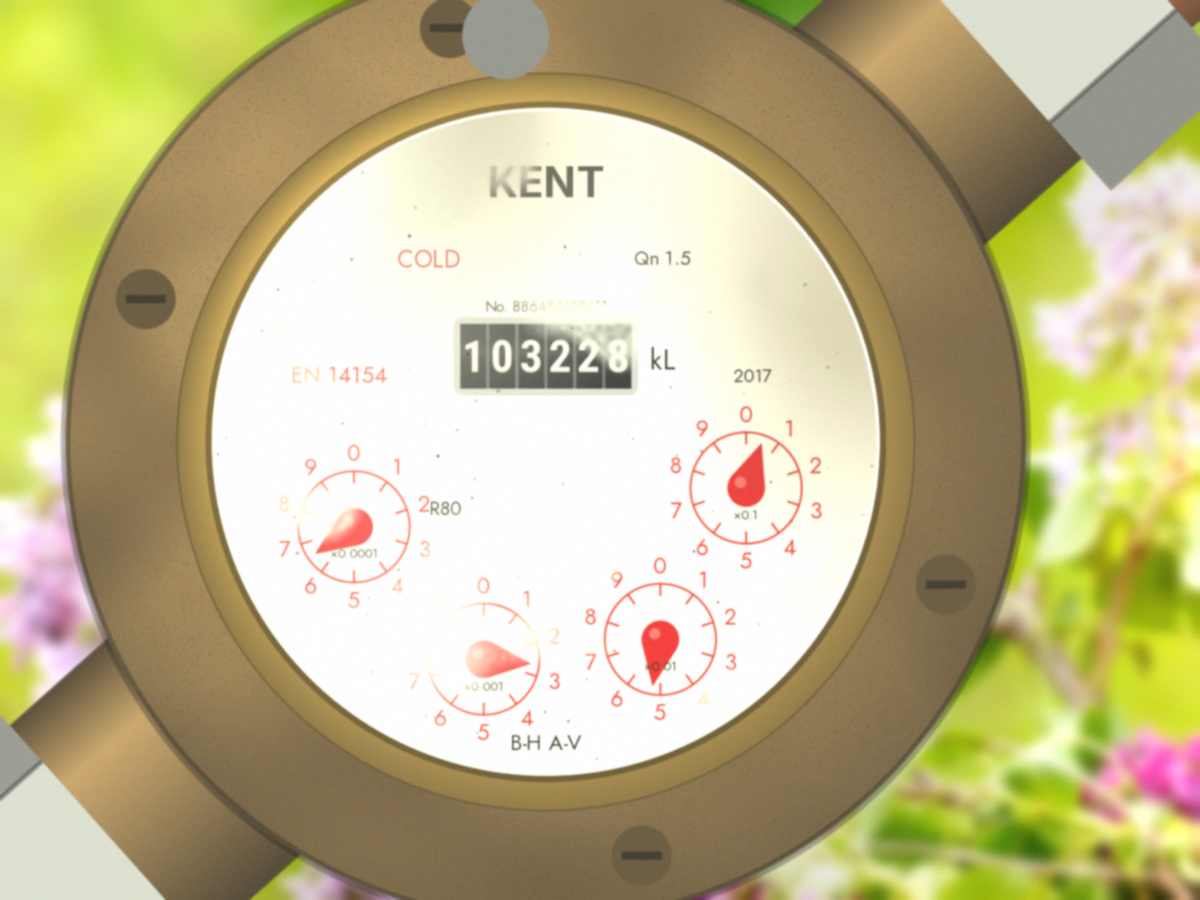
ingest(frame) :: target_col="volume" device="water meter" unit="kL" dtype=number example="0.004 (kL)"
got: 103228.0526 (kL)
